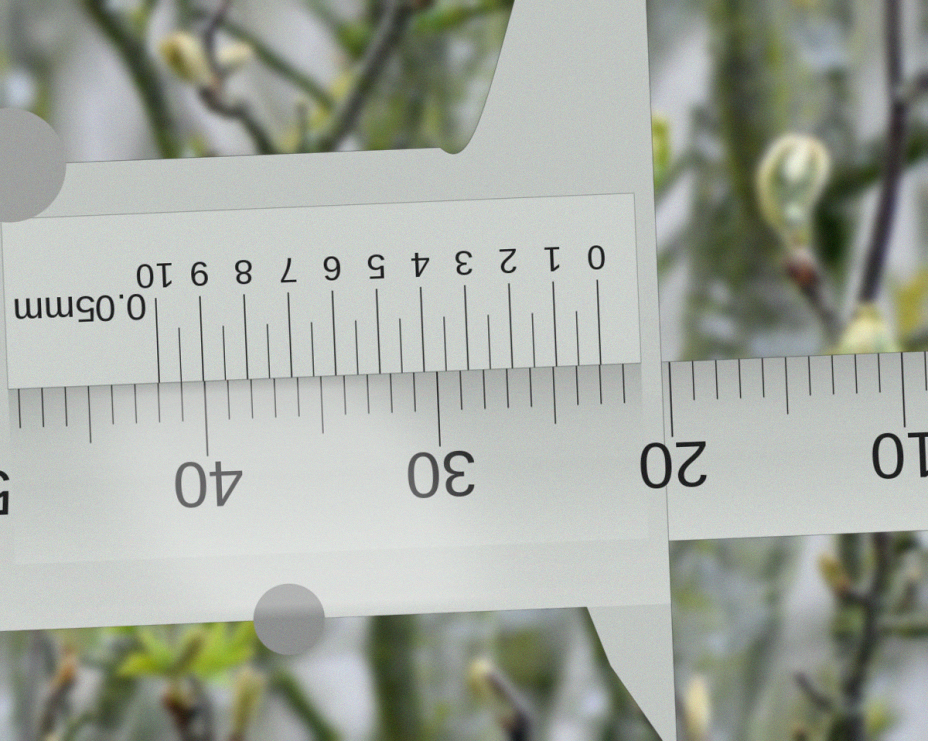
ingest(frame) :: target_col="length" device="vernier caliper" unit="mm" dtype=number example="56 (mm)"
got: 22.95 (mm)
